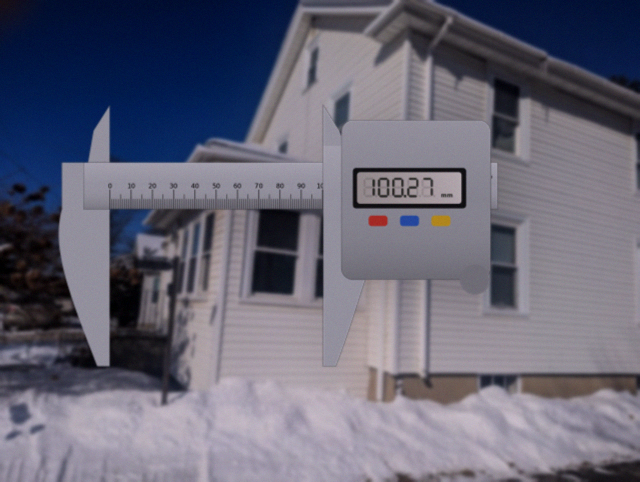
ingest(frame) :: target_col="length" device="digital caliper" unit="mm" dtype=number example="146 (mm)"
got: 100.27 (mm)
